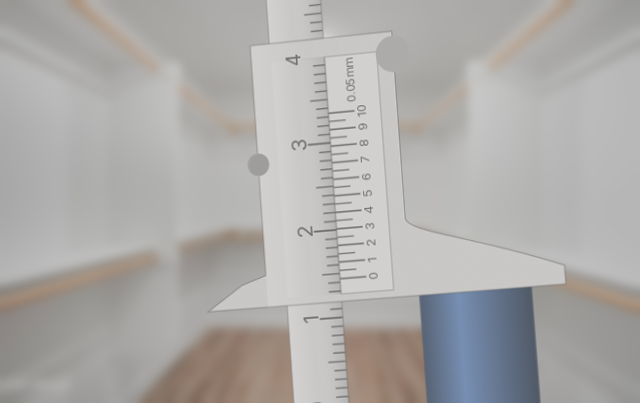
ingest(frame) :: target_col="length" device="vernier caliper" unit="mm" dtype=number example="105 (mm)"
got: 14.4 (mm)
